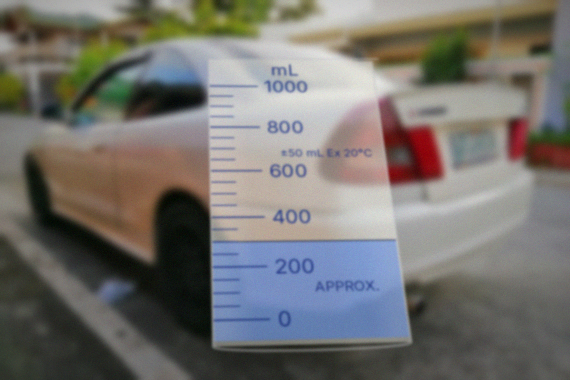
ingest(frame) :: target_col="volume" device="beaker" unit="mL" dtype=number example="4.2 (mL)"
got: 300 (mL)
